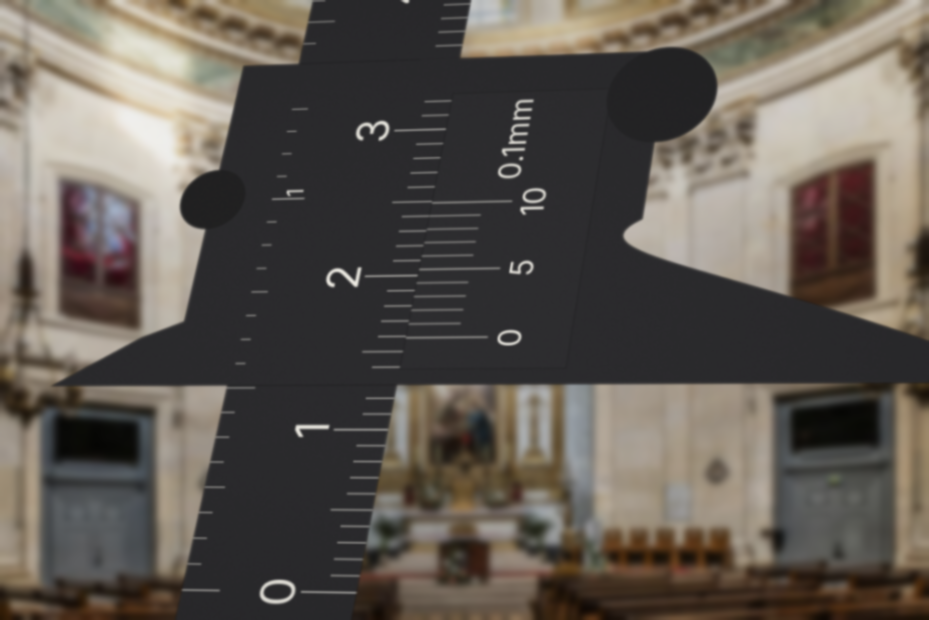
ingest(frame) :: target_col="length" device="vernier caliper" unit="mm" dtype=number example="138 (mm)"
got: 15.9 (mm)
